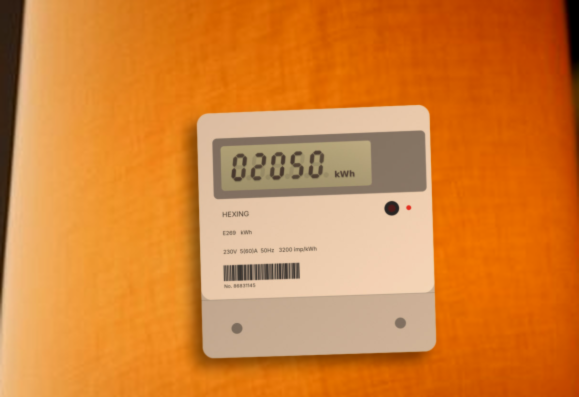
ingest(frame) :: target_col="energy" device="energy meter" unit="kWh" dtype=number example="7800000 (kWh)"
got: 2050 (kWh)
